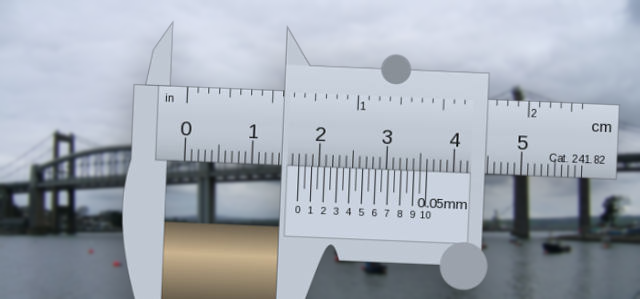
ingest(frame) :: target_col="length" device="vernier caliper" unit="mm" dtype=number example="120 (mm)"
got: 17.0 (mm)
